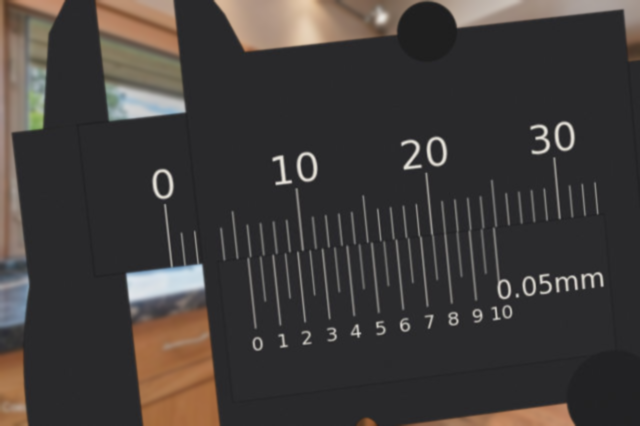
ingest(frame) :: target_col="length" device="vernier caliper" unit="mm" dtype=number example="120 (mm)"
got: 5.8 (mm)
